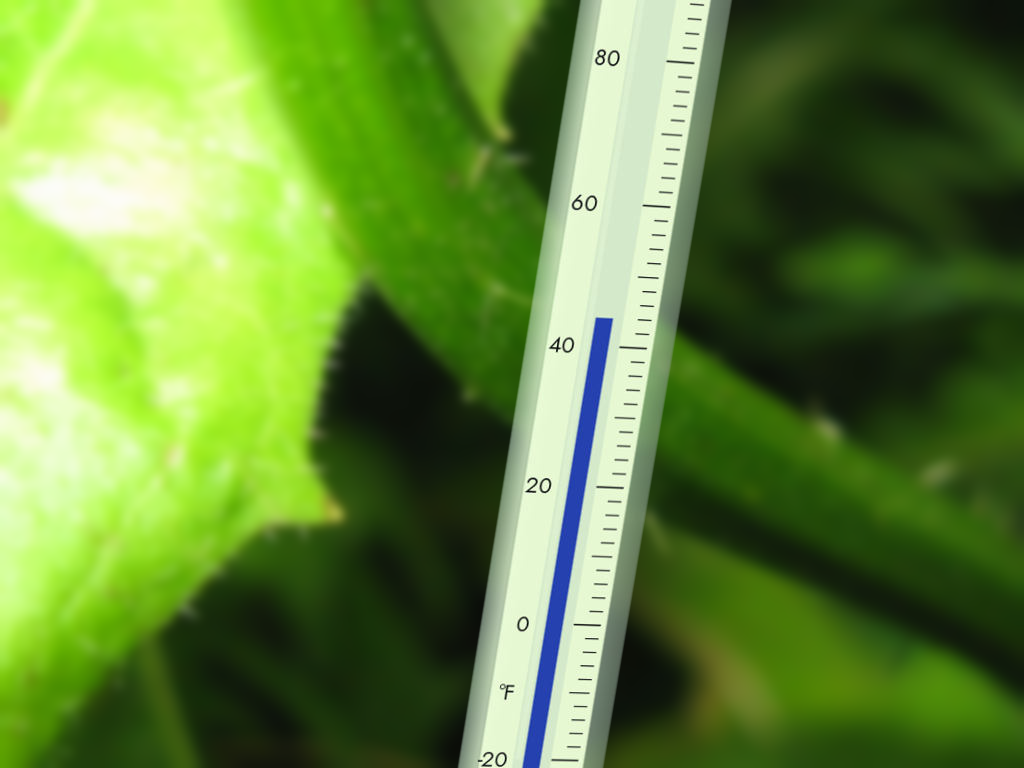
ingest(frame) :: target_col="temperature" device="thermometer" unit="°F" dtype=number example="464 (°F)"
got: 44 (°F)
